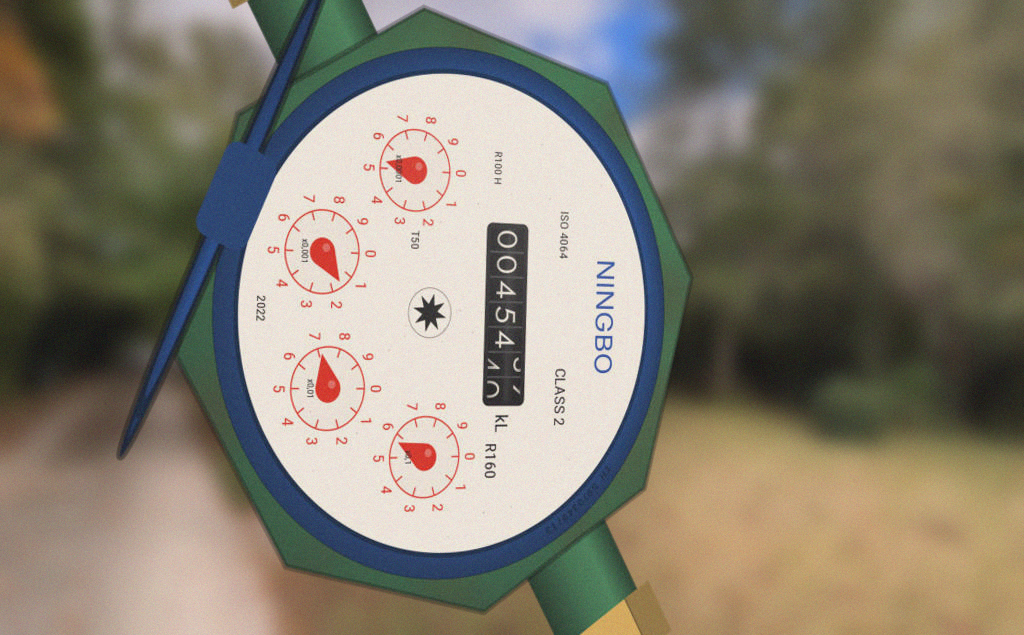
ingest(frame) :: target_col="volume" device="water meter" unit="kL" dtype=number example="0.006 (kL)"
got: 45439.5715 (kL)
